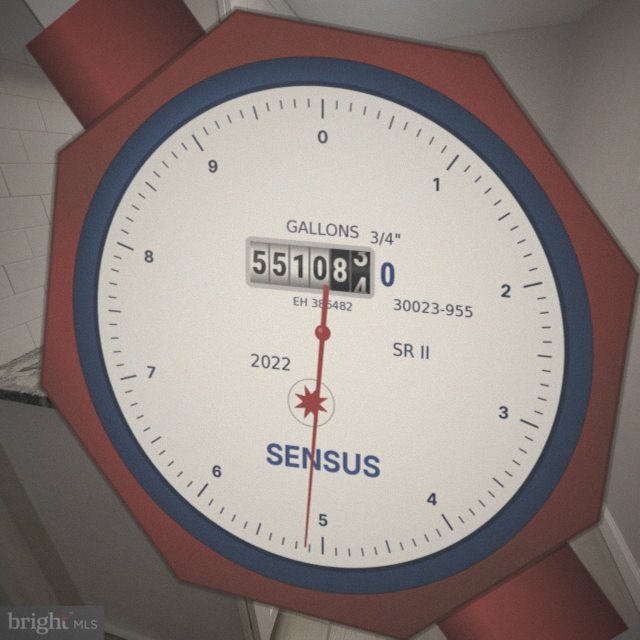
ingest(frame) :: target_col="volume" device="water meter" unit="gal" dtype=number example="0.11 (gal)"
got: 5510835.1 (gal)
